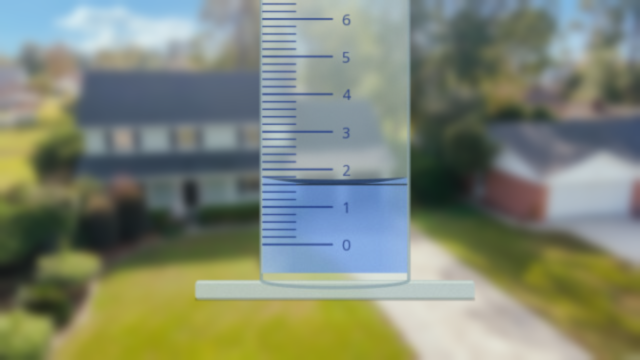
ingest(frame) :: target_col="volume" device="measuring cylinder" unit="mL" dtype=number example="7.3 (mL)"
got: 1.6 (mL)
